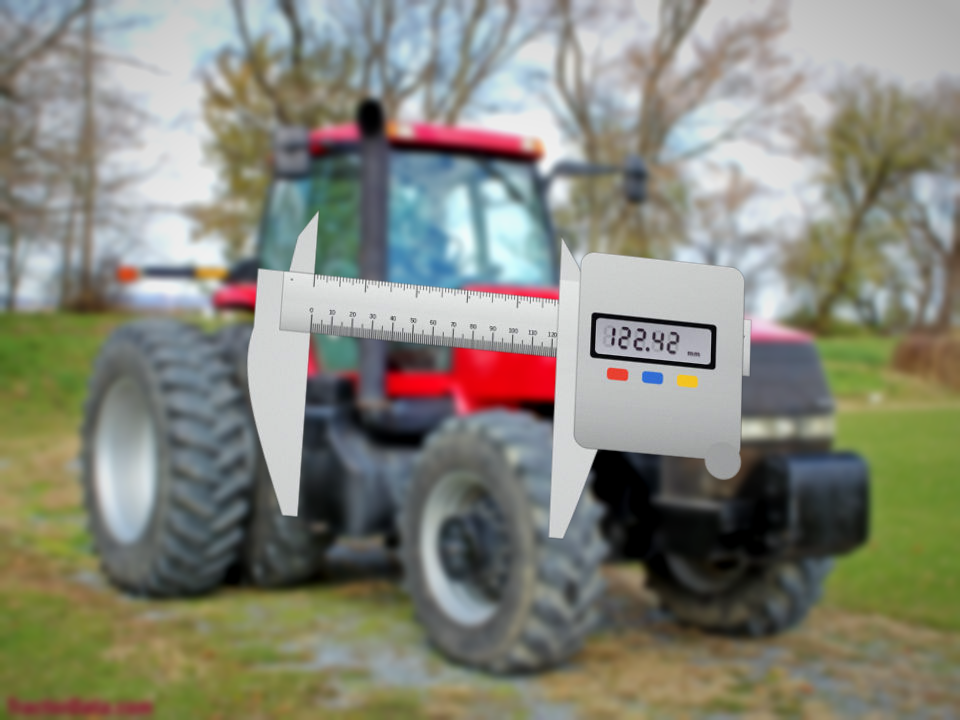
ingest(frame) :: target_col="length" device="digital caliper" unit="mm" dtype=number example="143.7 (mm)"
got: 122.42 (mm)
